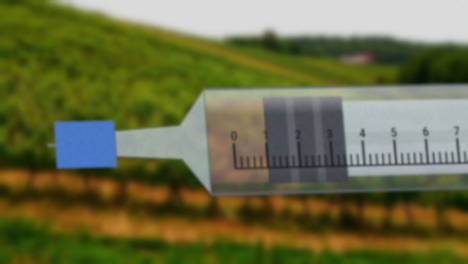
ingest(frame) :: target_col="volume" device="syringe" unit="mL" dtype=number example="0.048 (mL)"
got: 1 (mL)
